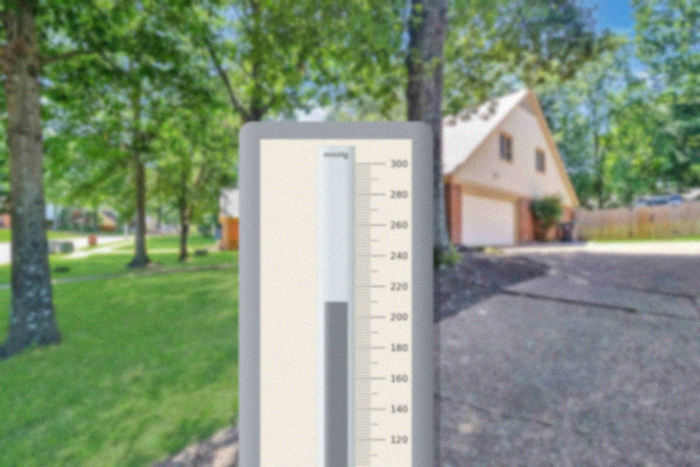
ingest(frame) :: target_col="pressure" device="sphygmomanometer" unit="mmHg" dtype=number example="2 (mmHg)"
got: 210 (mmHg)
